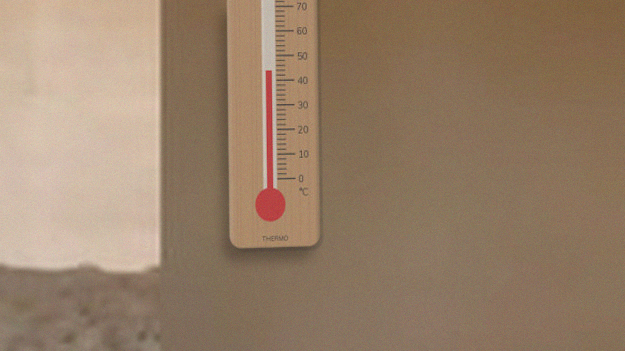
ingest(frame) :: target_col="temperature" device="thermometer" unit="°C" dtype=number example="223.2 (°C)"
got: 44 (°C)
